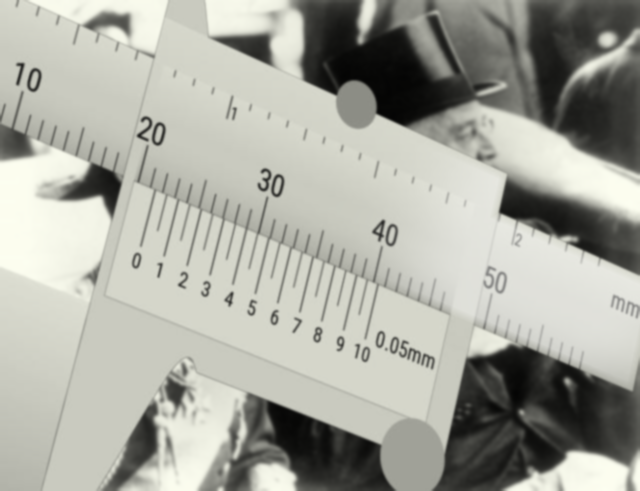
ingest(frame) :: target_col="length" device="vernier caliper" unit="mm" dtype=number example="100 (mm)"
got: 21.4 (mm)
